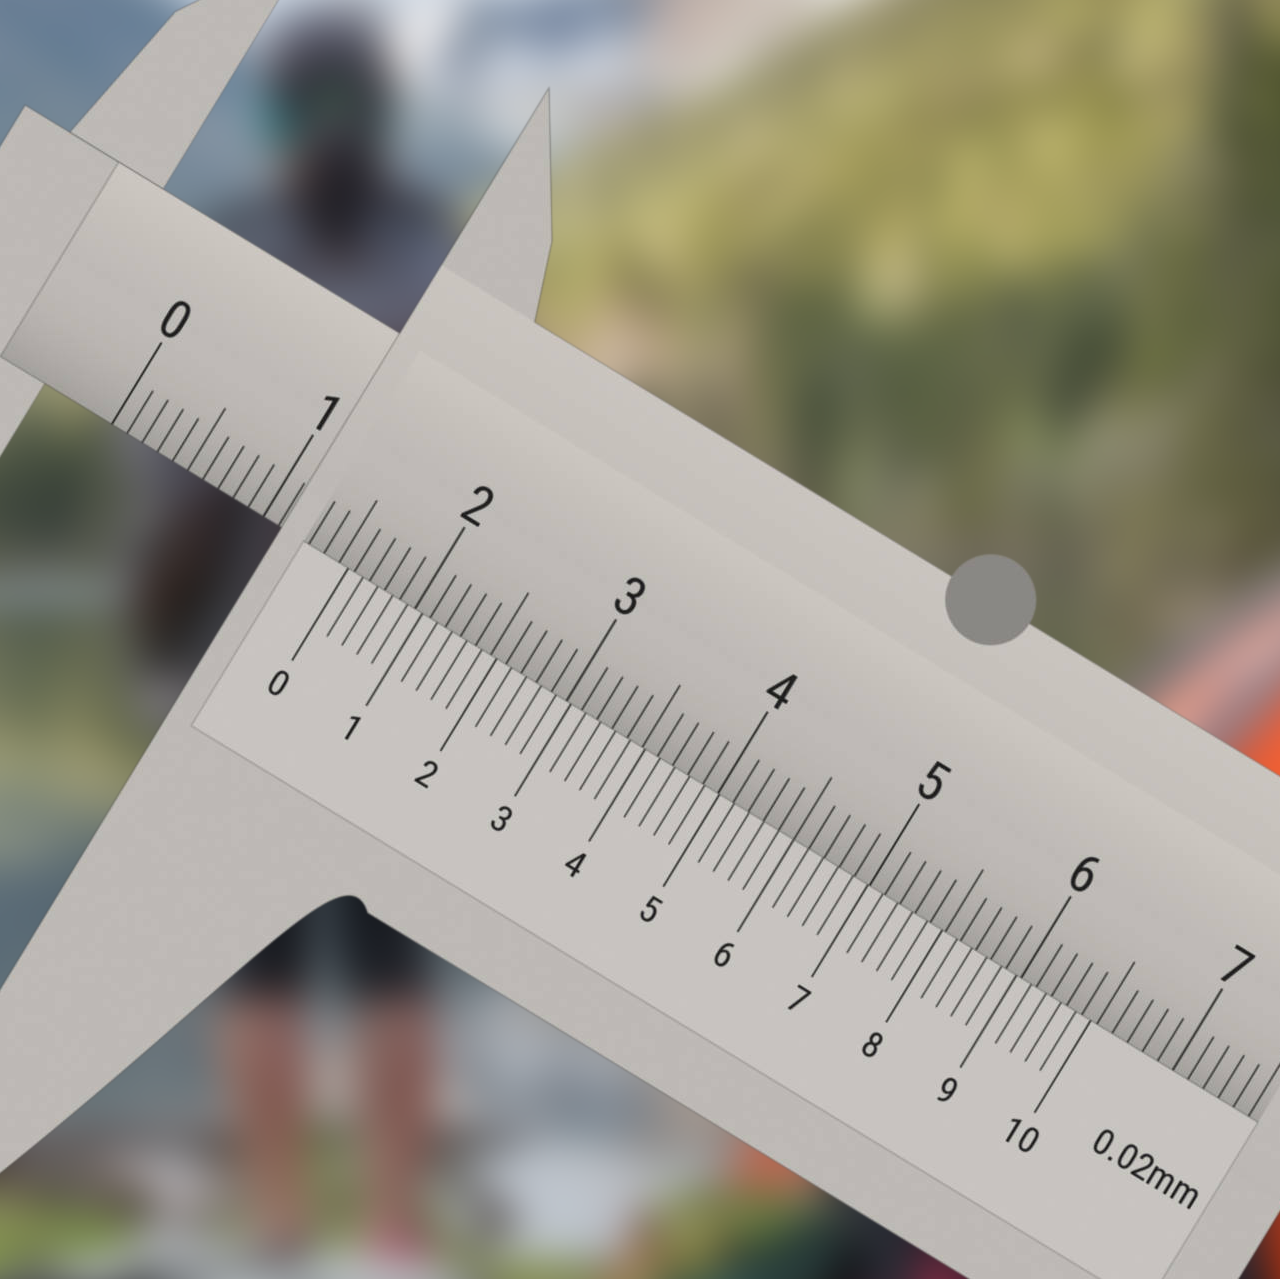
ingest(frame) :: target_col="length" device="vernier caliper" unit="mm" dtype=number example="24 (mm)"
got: 15.6 (mm)
